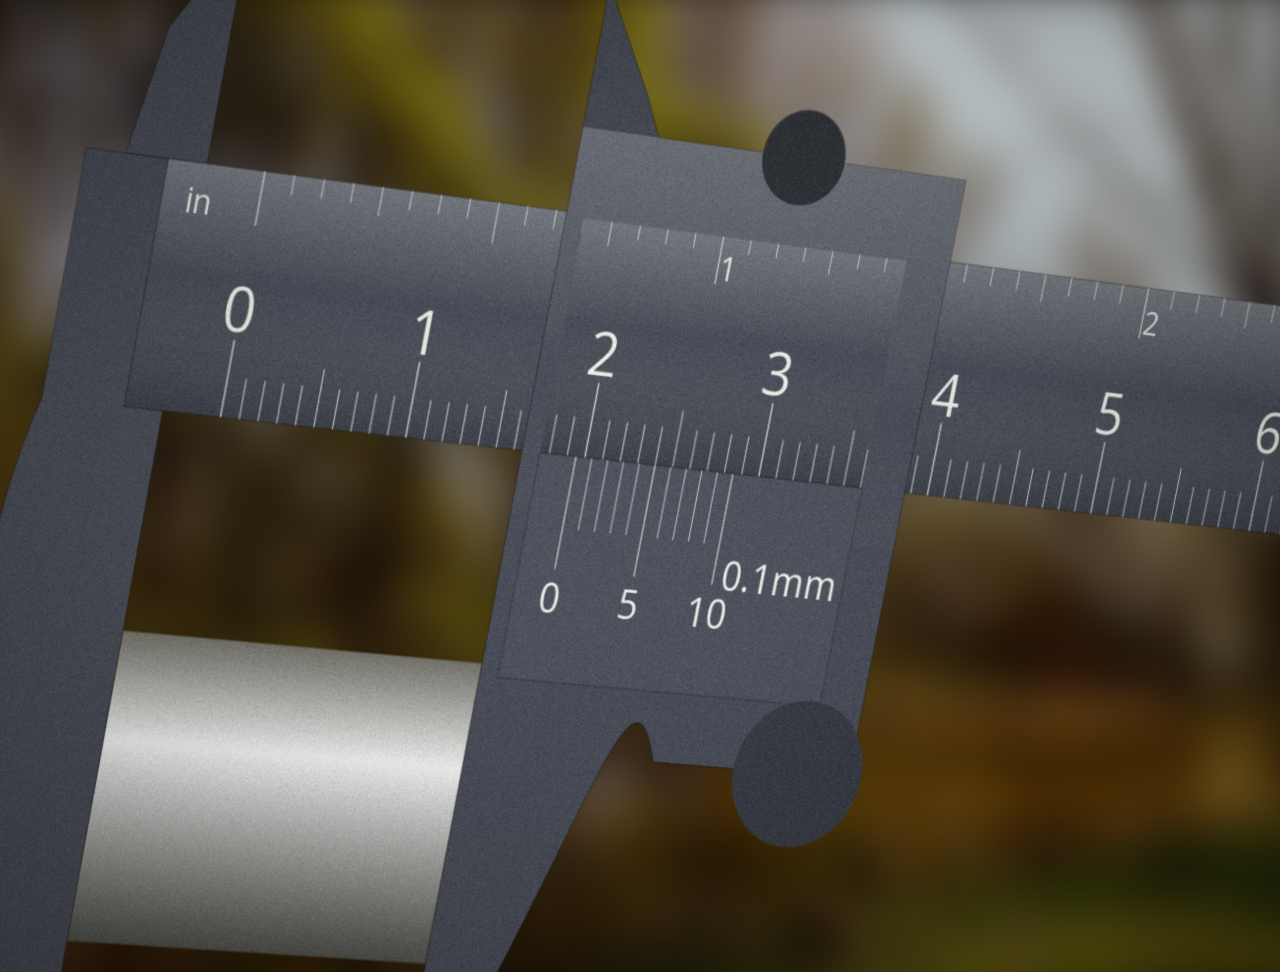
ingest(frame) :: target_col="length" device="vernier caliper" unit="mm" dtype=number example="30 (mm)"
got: 19.5 (mm)
